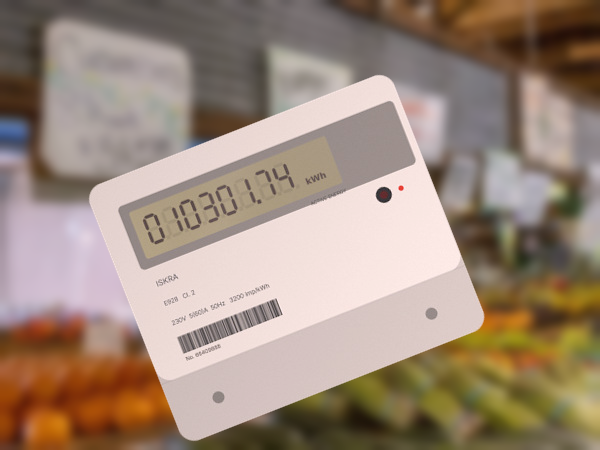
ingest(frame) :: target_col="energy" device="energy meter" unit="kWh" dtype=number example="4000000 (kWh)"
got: 10301.74 (kWh)
